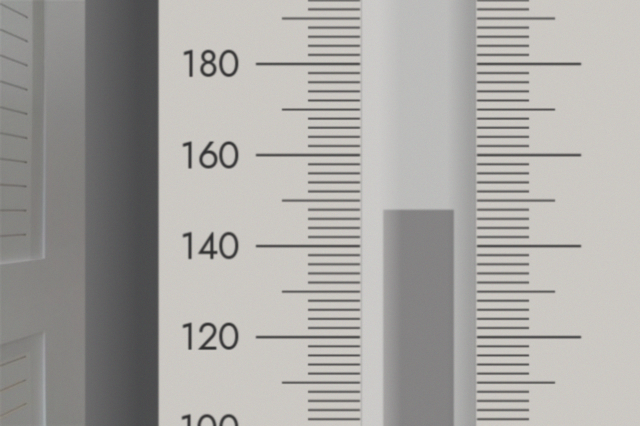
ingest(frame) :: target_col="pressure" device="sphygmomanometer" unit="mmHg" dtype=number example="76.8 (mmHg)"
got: 148 (mmHg)
